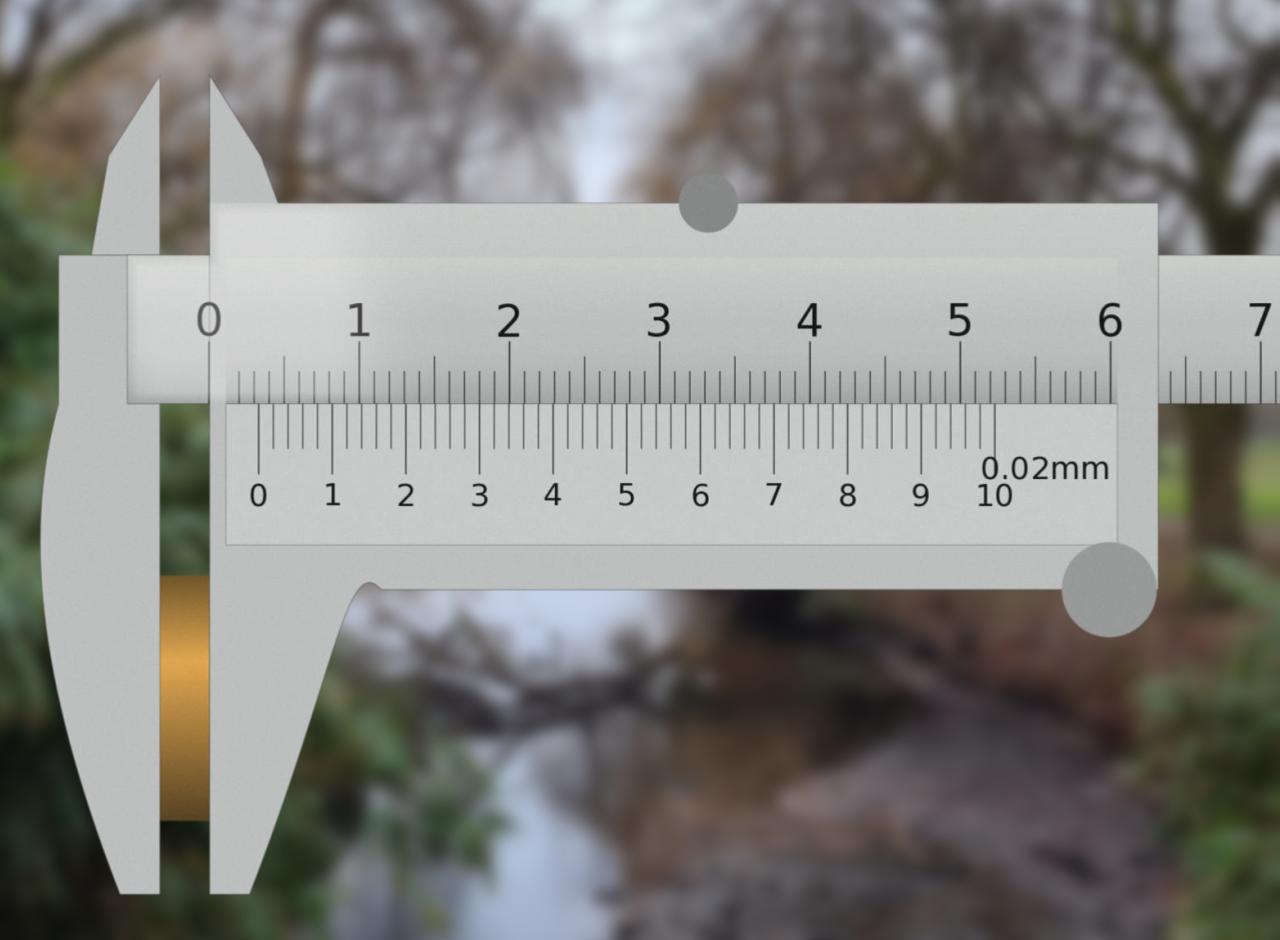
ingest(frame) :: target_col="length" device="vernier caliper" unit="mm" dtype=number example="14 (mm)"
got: 3.3 (mm)
